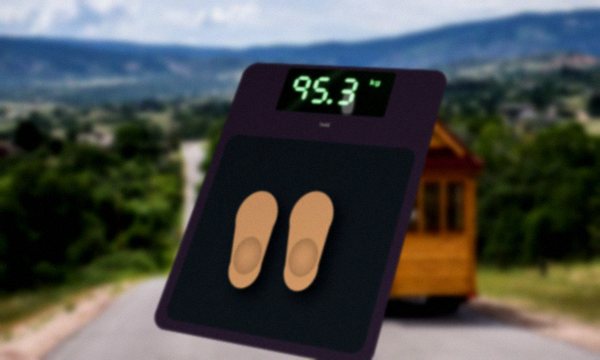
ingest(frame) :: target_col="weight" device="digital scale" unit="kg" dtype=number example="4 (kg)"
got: 95.3 (kg)
